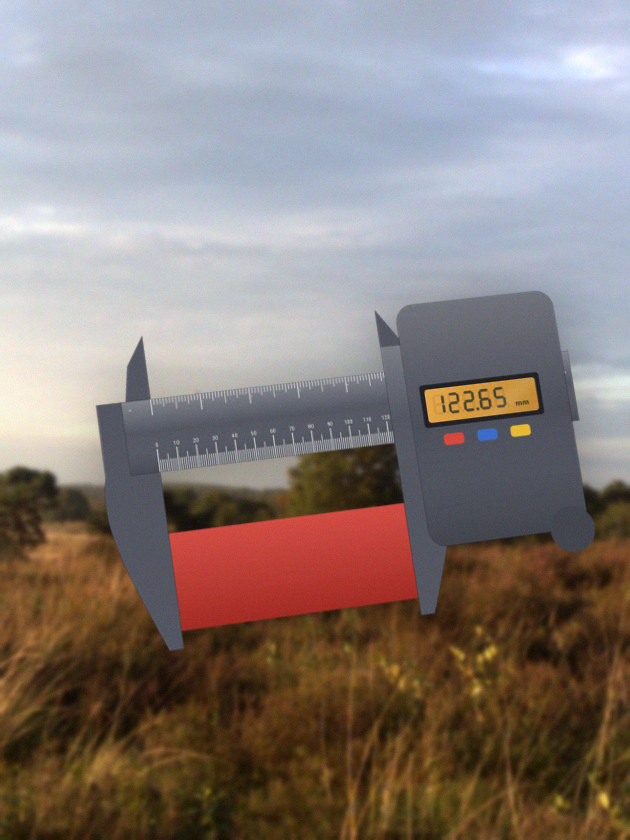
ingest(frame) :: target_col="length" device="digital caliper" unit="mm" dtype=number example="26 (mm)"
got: 122.65 (mm)
